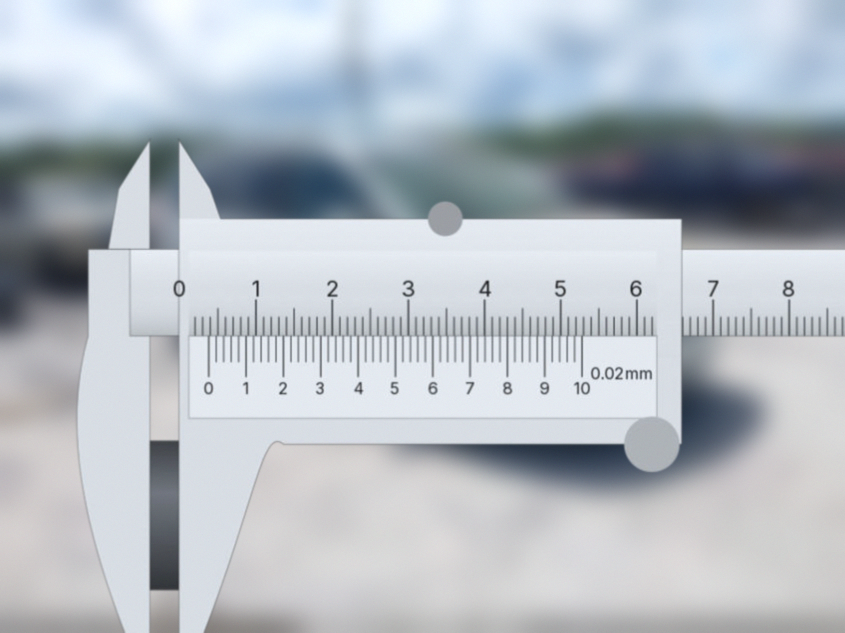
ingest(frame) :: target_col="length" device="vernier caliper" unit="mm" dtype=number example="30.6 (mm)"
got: 3.8 (mm)
